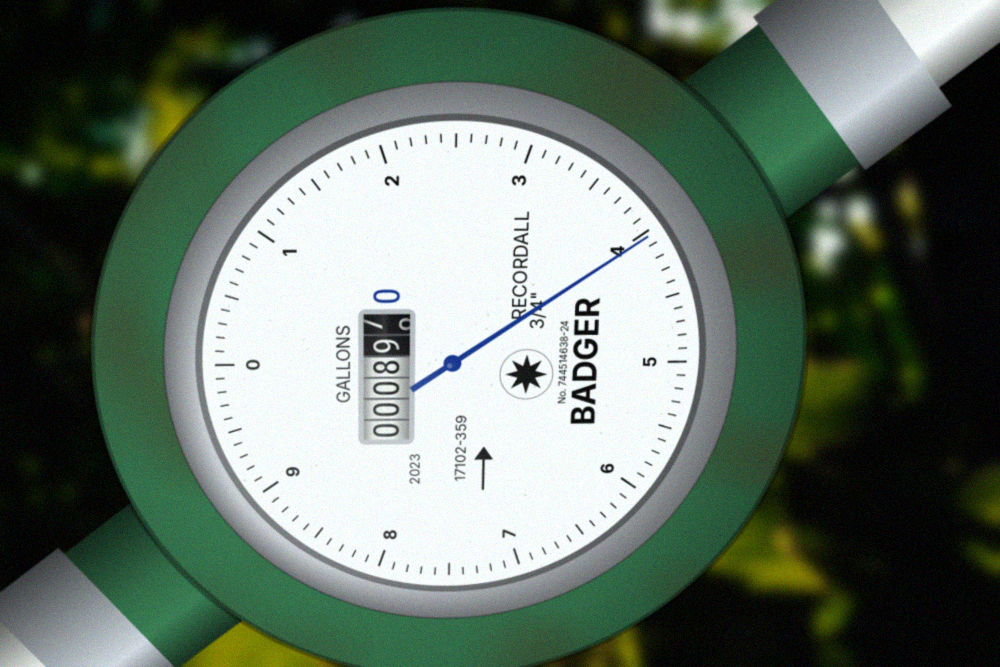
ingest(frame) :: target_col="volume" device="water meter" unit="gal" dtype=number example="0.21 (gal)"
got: 8974.0 (gal)
